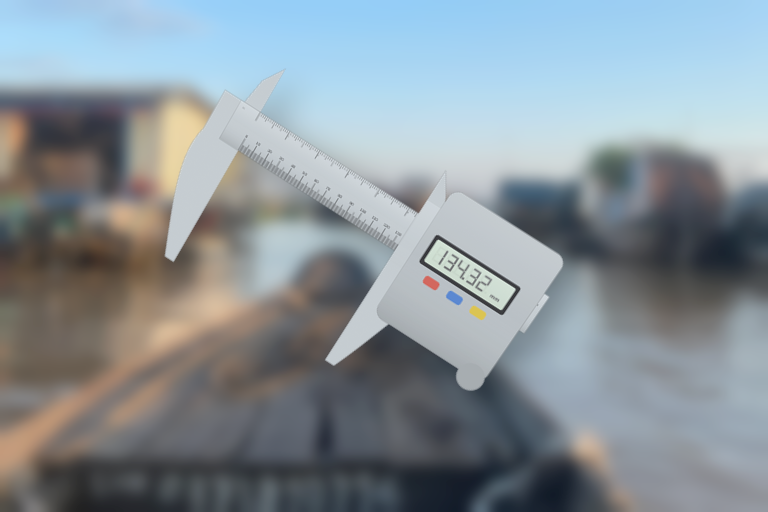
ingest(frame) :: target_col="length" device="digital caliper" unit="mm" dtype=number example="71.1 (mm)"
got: 134.32 (mm)
